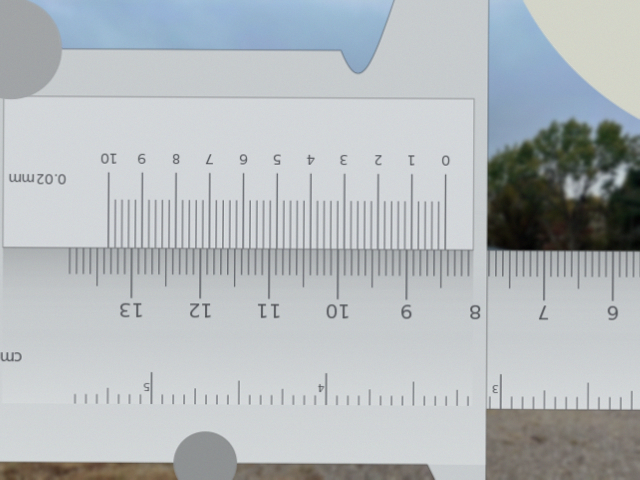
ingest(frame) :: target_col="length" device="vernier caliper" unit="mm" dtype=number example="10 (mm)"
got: 84.4 (mm)
